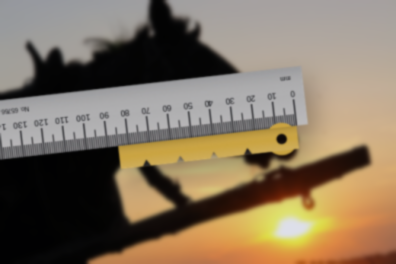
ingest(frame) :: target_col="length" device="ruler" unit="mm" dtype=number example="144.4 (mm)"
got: 85 (mm)
